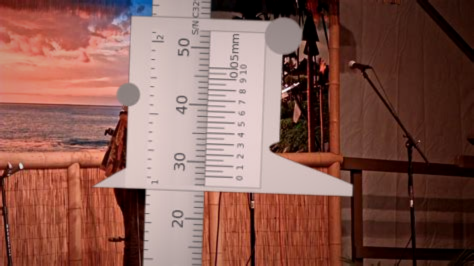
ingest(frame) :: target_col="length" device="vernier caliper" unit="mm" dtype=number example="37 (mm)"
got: 27.5 (mm)
